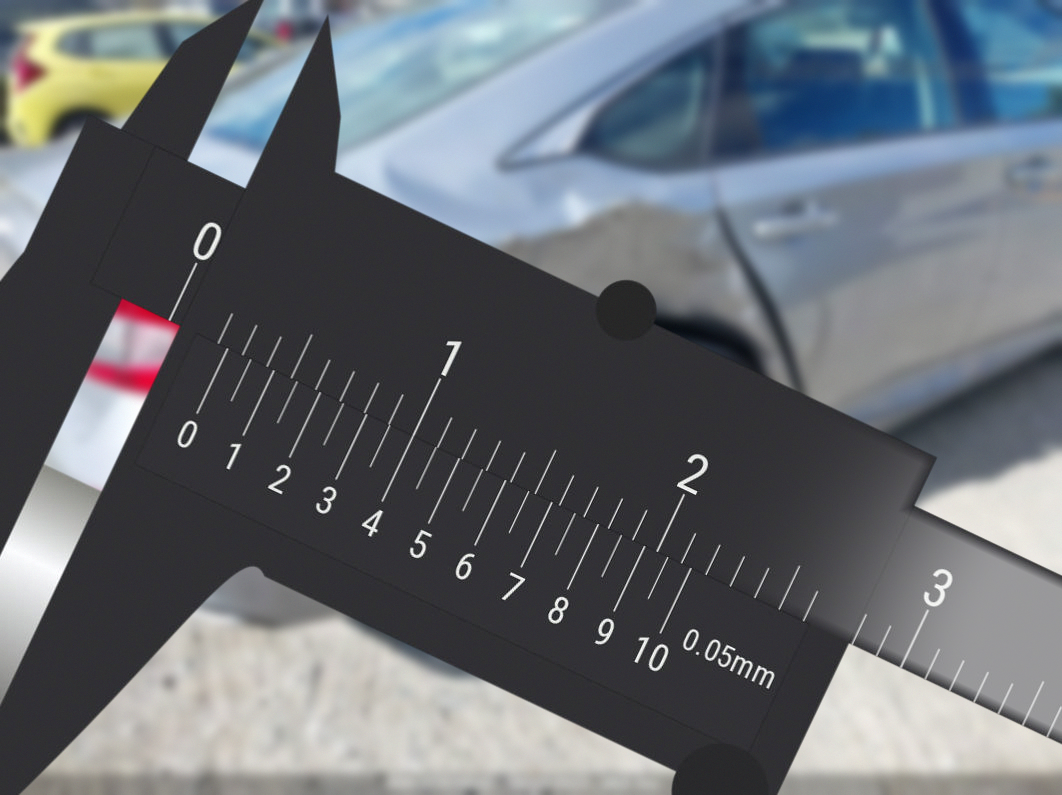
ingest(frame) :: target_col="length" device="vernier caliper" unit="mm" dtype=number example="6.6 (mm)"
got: 2.40 (mm)
